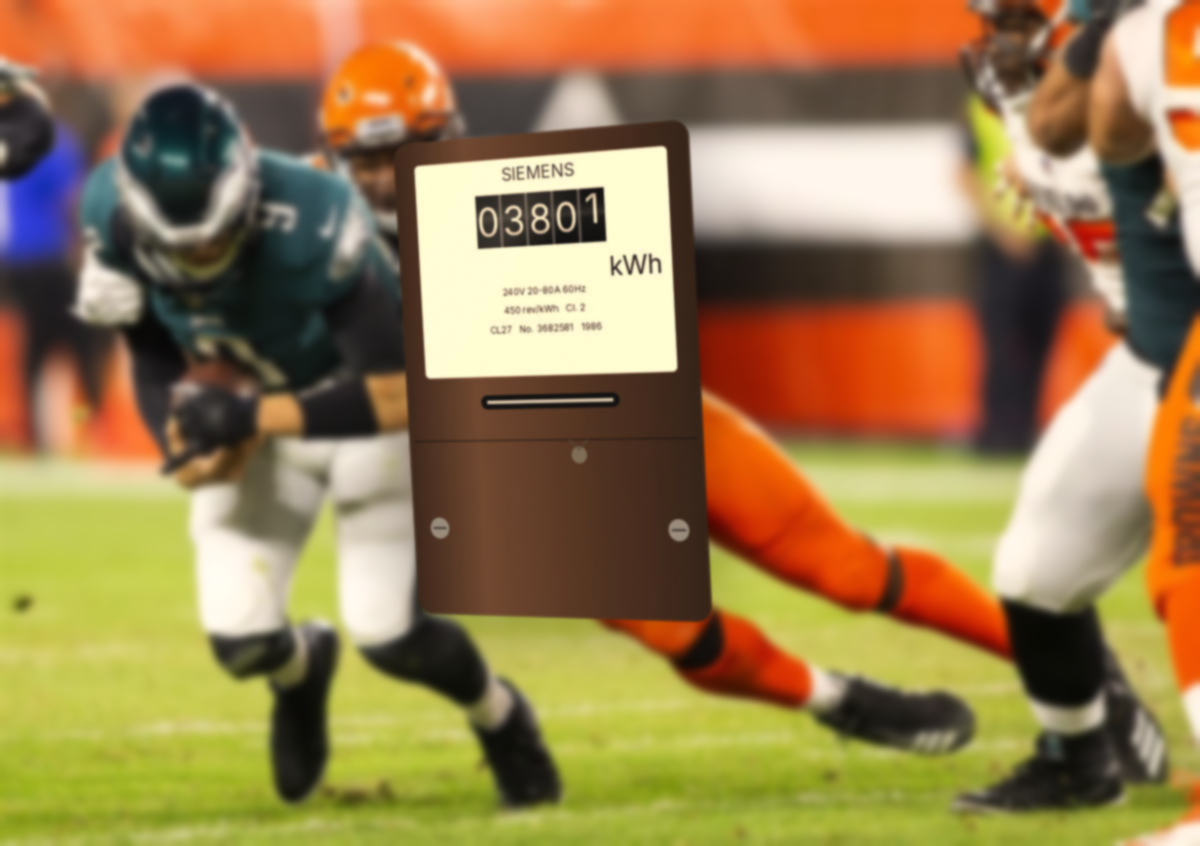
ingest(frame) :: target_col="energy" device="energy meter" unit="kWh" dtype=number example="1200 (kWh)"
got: 3801 (kWh)
